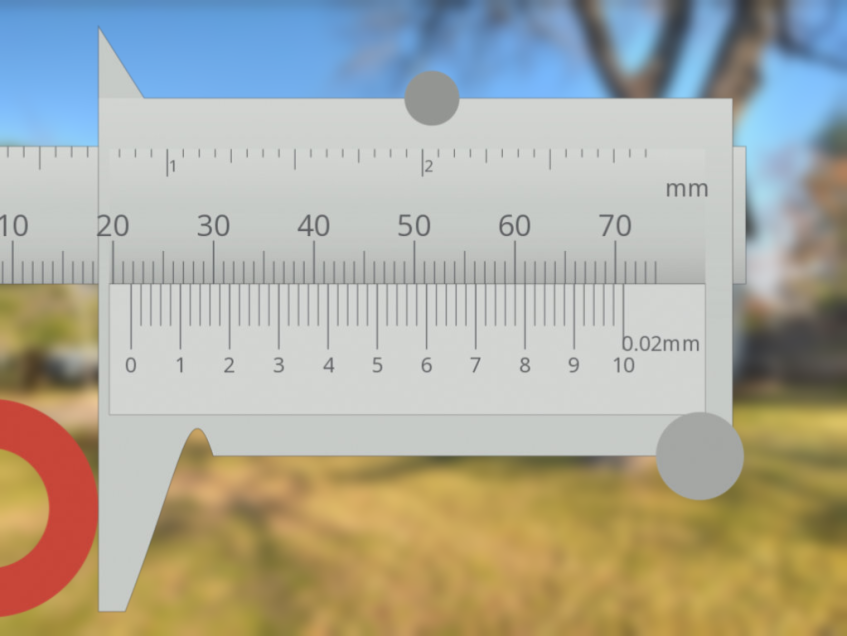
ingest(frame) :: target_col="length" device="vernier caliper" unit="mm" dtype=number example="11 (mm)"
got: 21.8 (mm)
